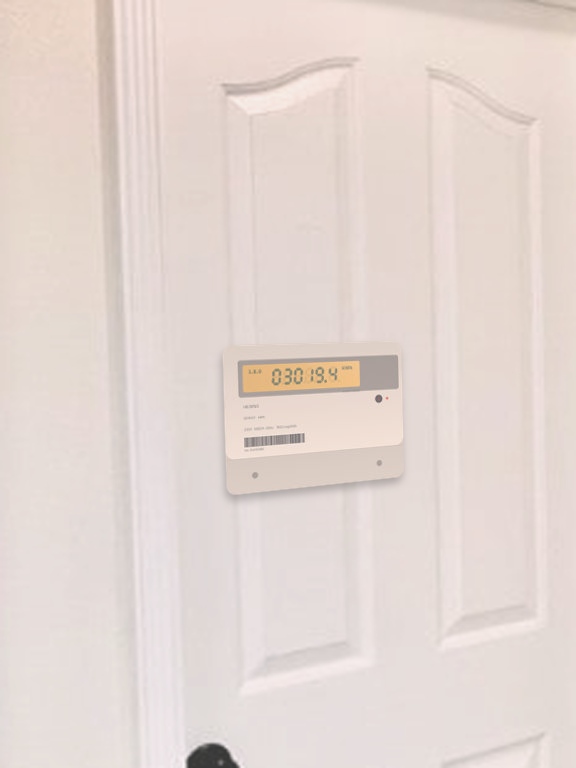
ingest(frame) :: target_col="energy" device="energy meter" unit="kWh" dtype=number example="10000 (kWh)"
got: 3019.4 (kWh)
